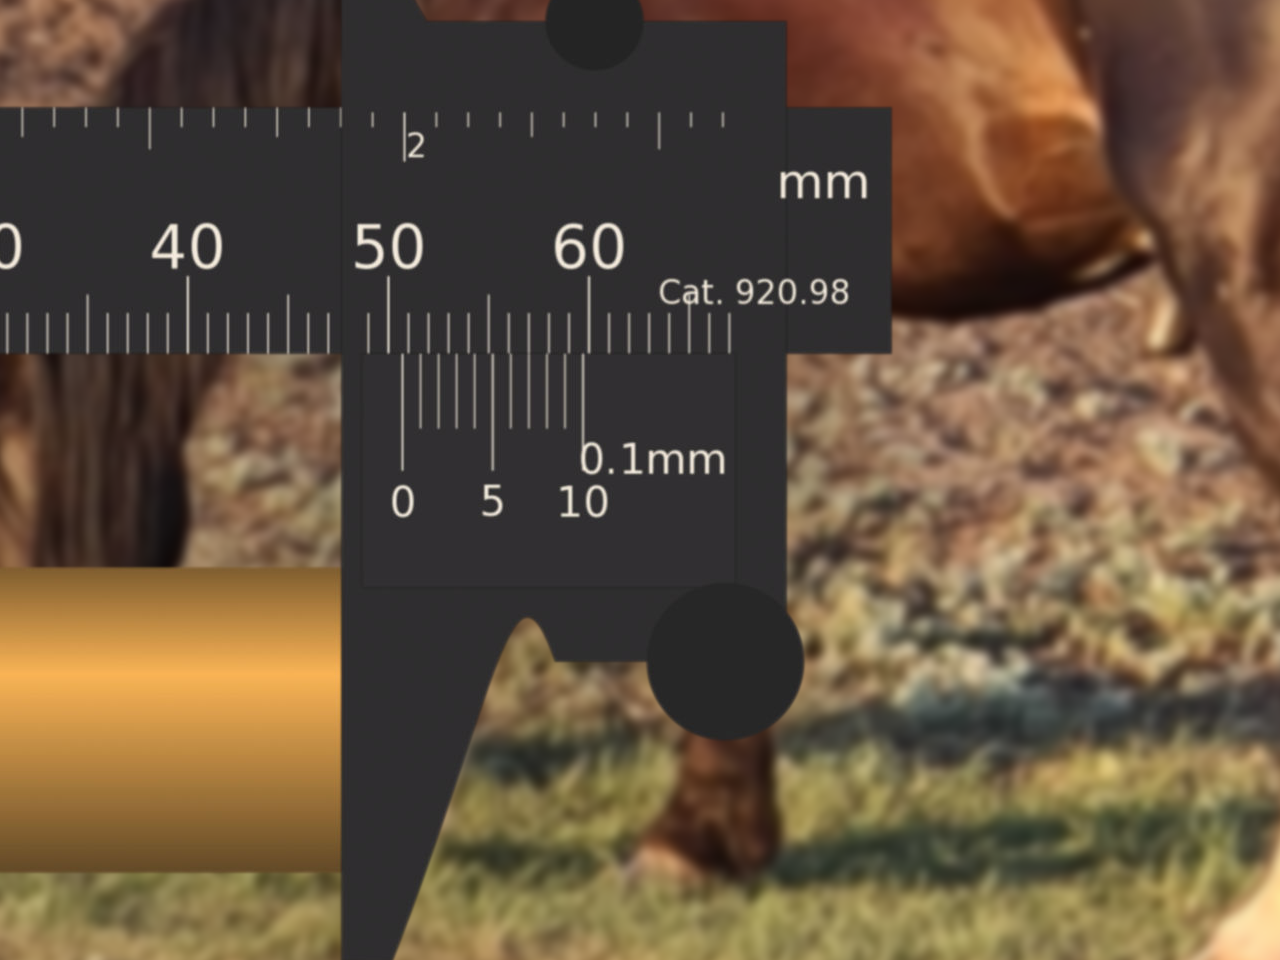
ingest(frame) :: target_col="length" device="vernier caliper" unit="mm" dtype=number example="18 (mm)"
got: 50.7 (mm)
